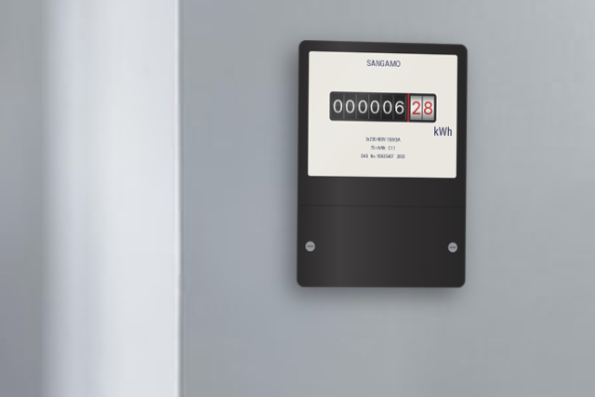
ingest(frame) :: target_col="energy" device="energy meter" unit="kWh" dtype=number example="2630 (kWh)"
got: 6.28 (kWh)
